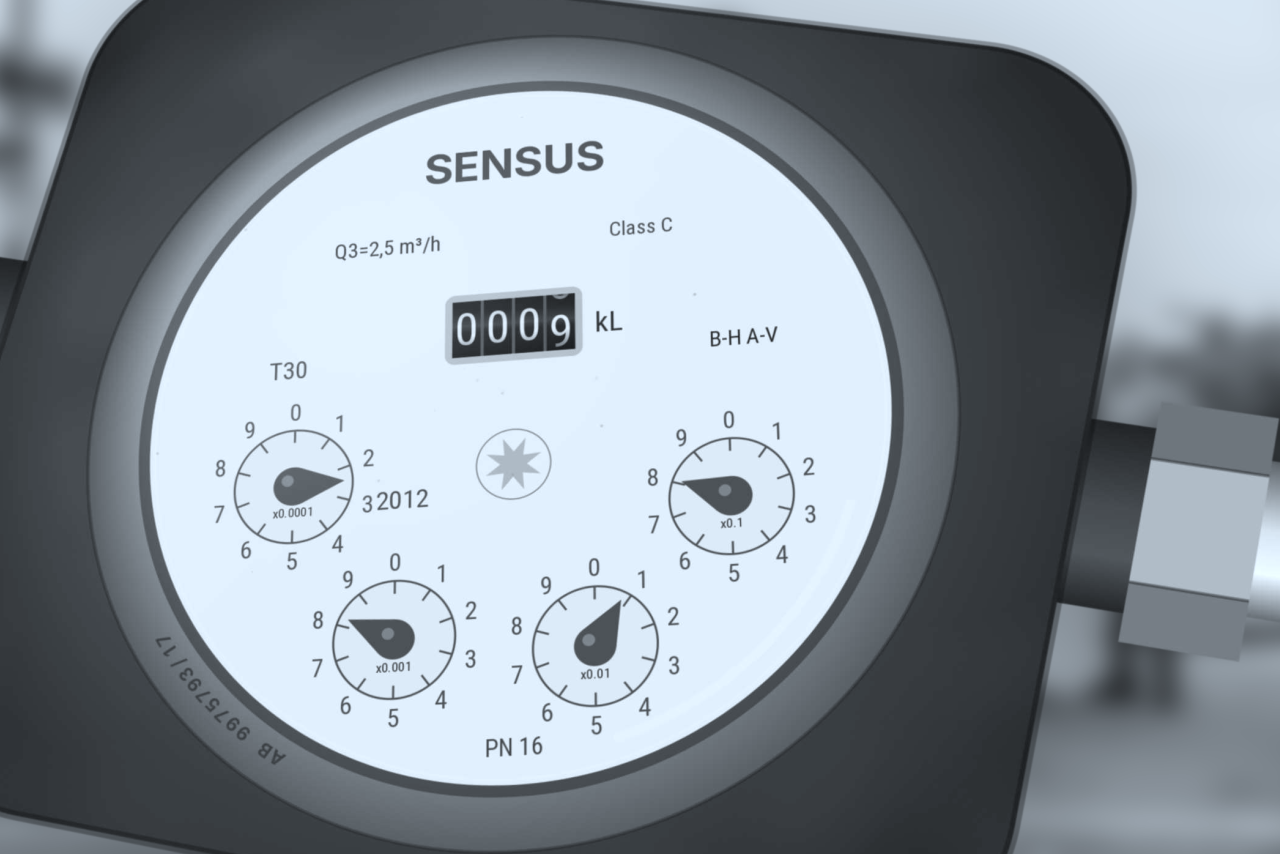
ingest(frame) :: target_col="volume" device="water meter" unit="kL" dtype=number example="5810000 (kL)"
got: 8.8082 (kL)
